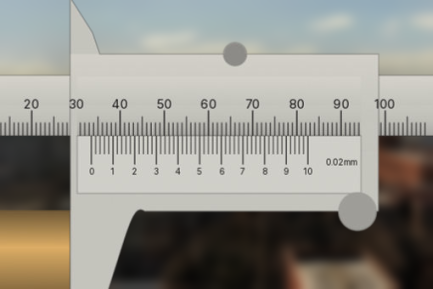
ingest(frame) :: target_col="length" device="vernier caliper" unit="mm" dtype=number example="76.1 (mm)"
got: 33.5 (mm)
